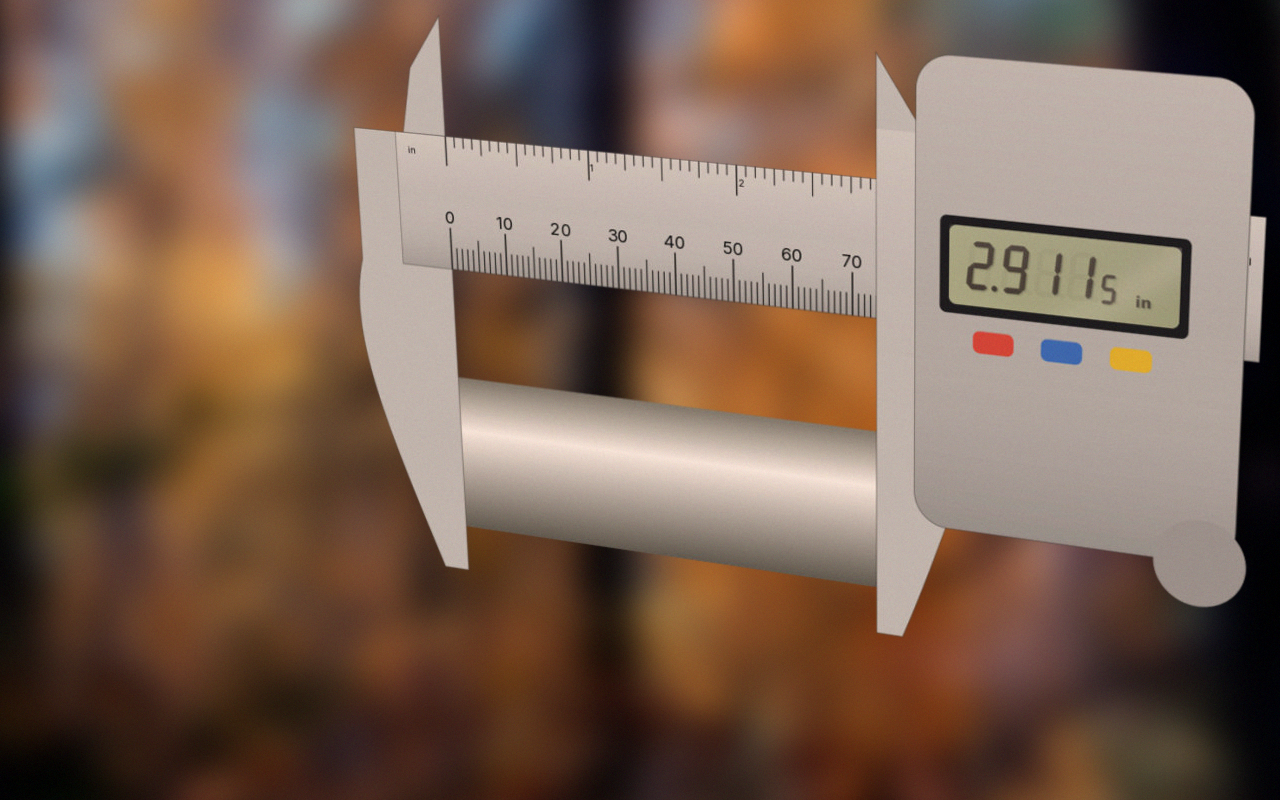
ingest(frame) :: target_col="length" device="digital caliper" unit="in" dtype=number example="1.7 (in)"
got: 2.9115 (in)
